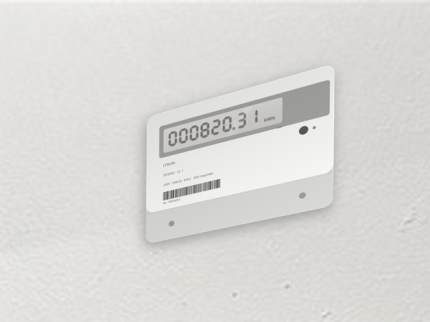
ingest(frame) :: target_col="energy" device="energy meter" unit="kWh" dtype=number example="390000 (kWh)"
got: 820.31 (kWh)
